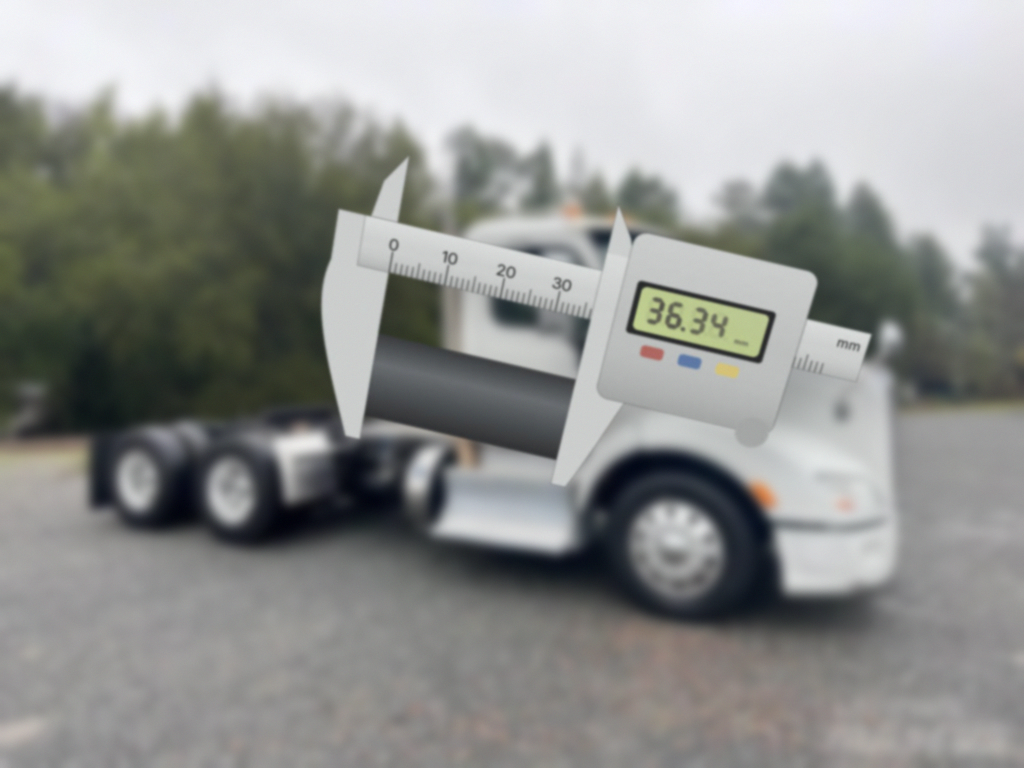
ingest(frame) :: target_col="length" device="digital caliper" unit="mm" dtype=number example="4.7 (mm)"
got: 36.34 (mm)
